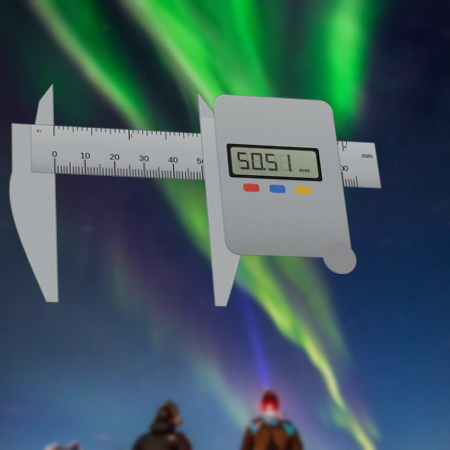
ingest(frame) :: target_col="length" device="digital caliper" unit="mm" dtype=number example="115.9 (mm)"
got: 50.51 (mm)
